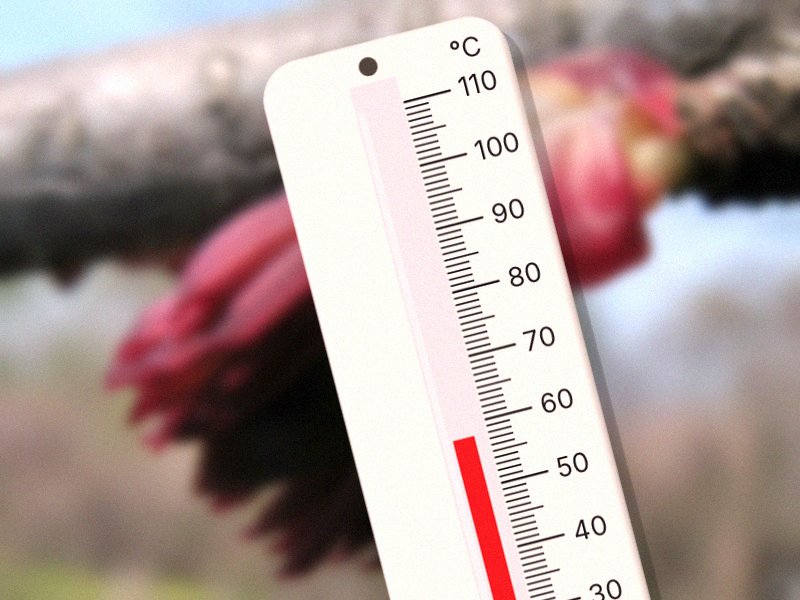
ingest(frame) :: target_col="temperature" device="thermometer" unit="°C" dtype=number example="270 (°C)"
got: 58 (°C)
